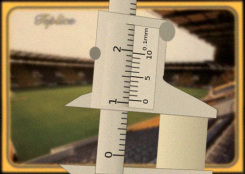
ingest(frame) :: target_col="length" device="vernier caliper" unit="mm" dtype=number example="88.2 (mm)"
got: 10.6 (mm)
